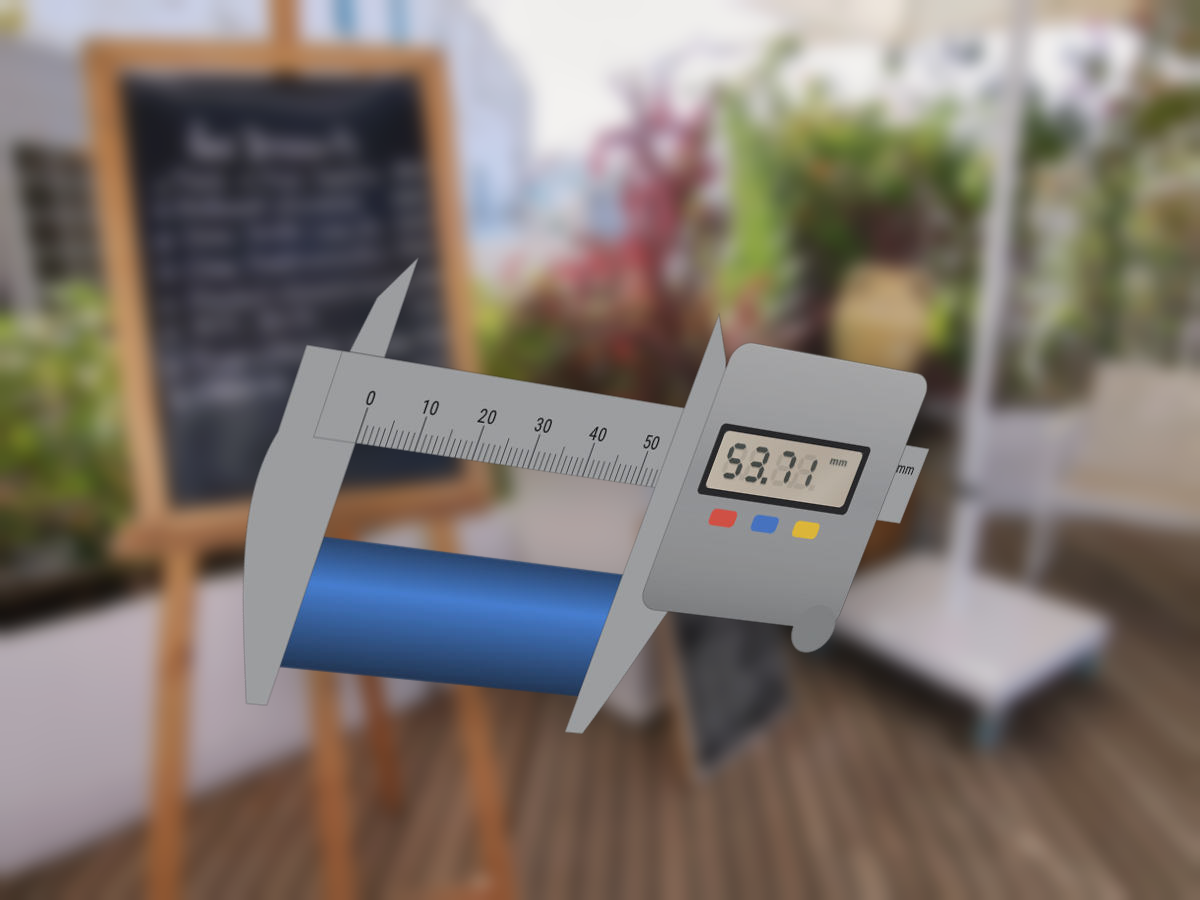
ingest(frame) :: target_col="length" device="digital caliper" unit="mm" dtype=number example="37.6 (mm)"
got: 53.71 (mm)
